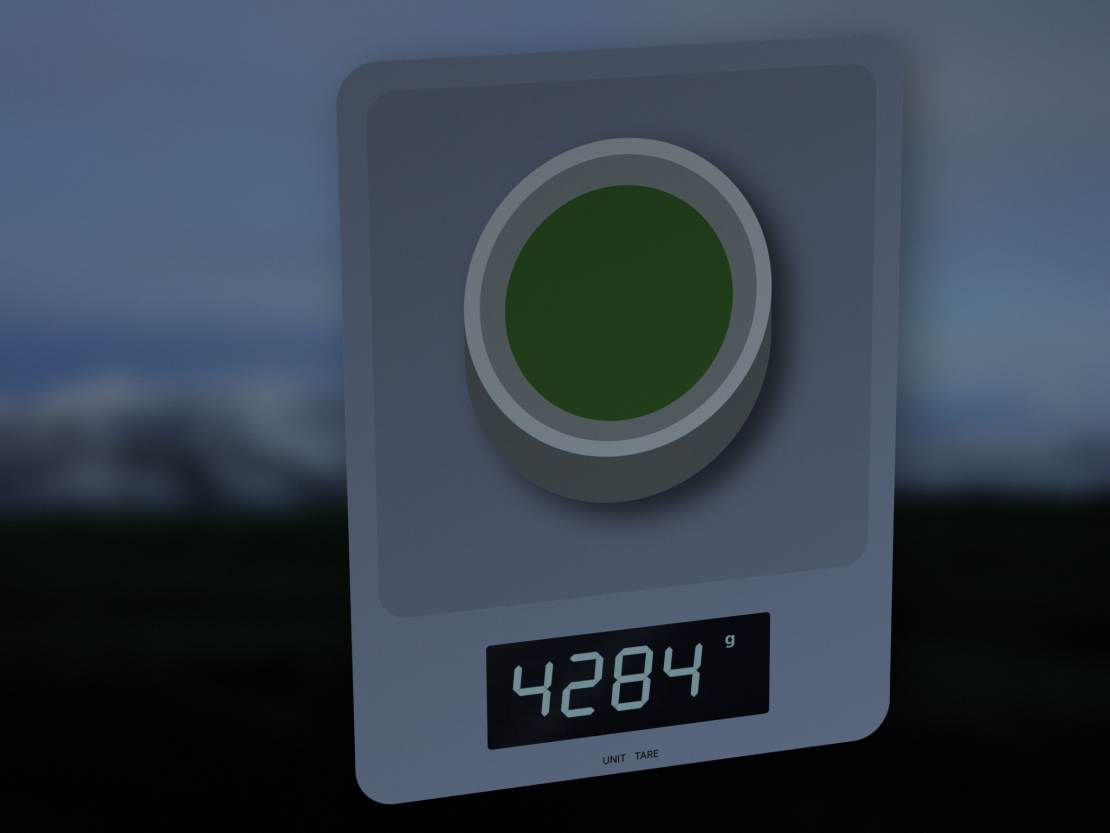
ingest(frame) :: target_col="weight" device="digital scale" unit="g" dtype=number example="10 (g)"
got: 4284 (g)
